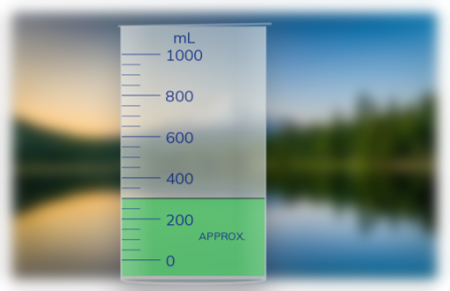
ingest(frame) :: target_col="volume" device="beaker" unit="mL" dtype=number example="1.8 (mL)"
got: 300 (mL)
